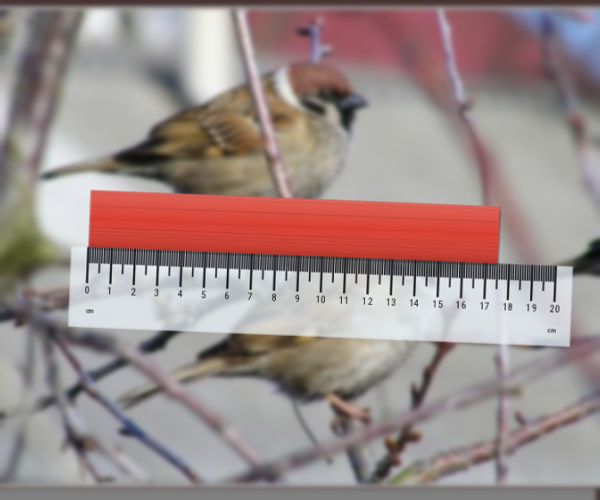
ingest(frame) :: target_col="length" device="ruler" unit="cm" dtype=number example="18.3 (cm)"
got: 17.5 (cm)
